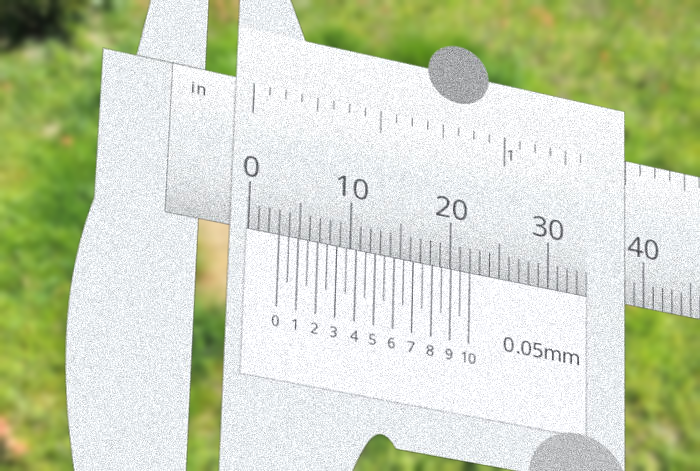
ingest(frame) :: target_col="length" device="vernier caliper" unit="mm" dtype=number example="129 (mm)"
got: 3.0 (mm)
